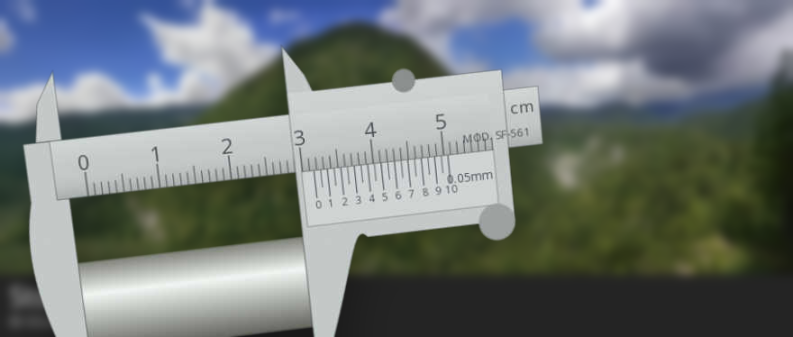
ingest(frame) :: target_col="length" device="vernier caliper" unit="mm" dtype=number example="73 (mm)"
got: 31.6 (mm)
